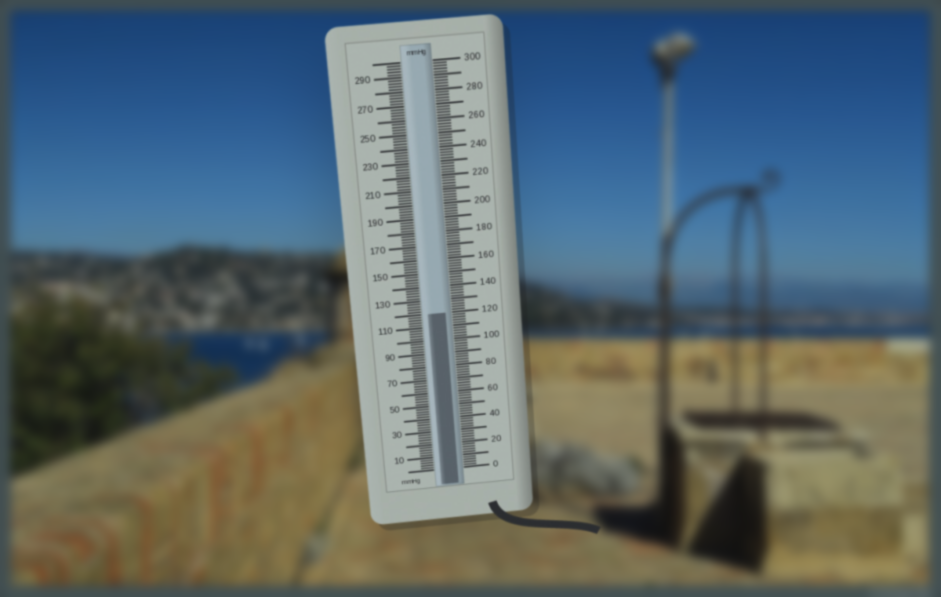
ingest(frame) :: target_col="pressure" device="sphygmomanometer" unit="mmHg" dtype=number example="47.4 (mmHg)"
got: 120 (mmHg)
